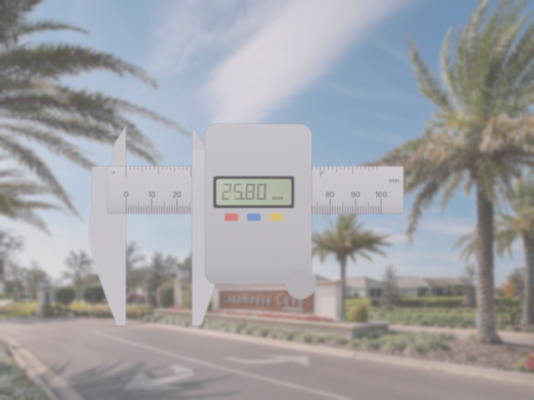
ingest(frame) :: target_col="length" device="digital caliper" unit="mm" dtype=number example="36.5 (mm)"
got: 25.80 (mm)
